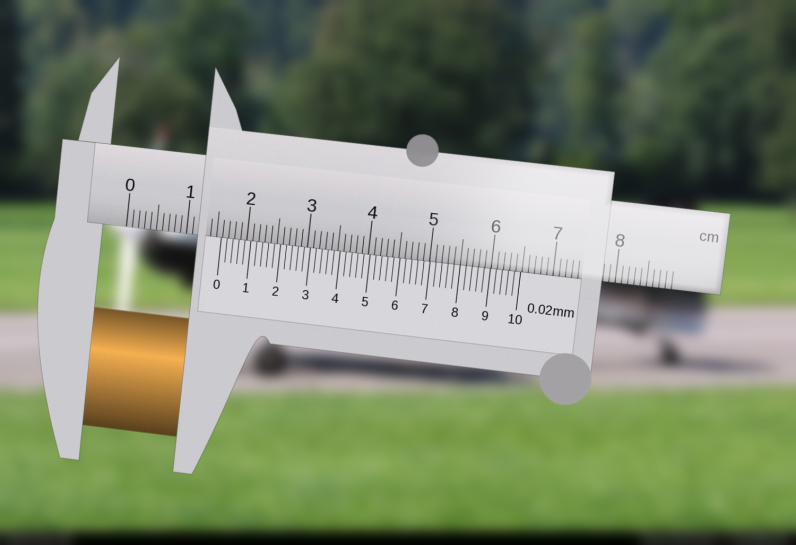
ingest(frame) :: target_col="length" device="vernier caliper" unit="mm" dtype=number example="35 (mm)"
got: 15.8 (mm)
